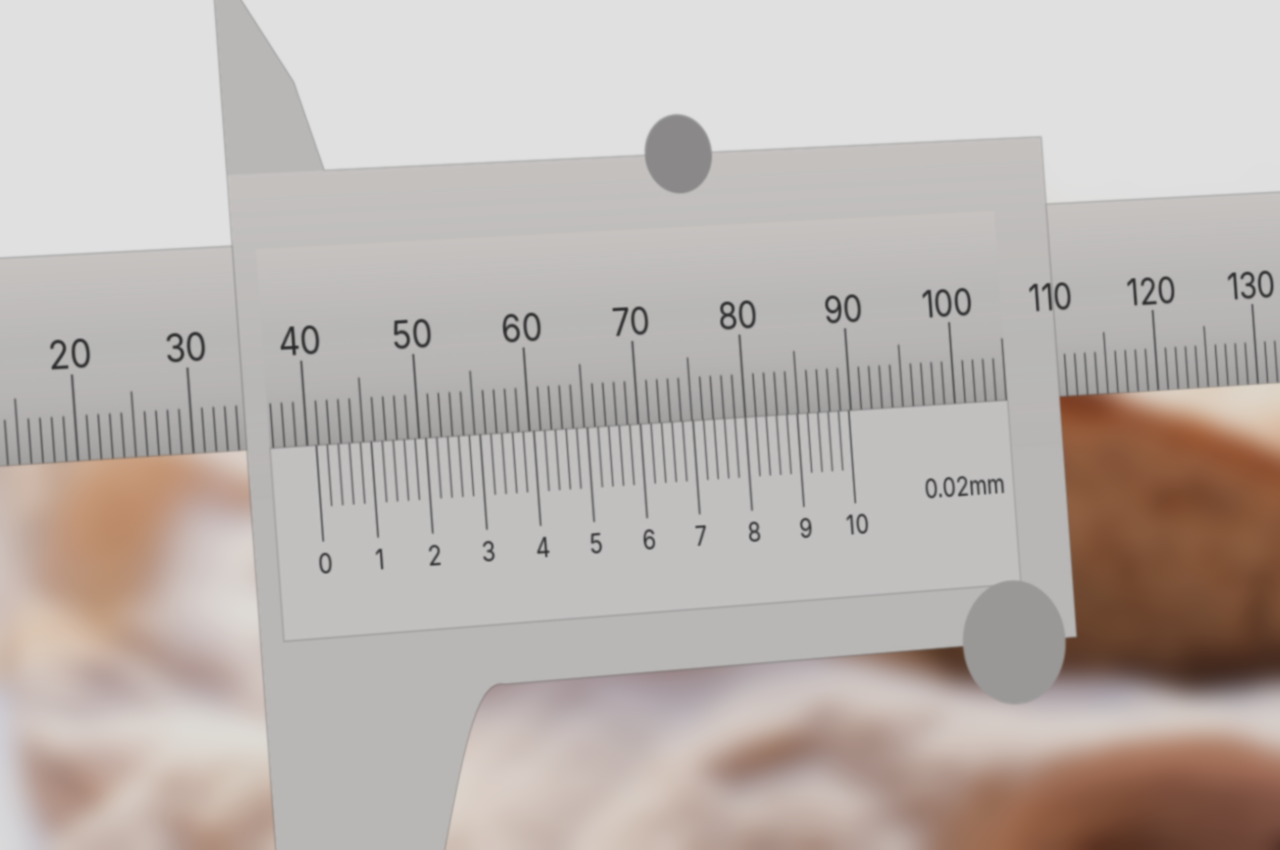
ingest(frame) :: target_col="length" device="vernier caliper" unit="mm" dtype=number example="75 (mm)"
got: 40.8 (mm)
